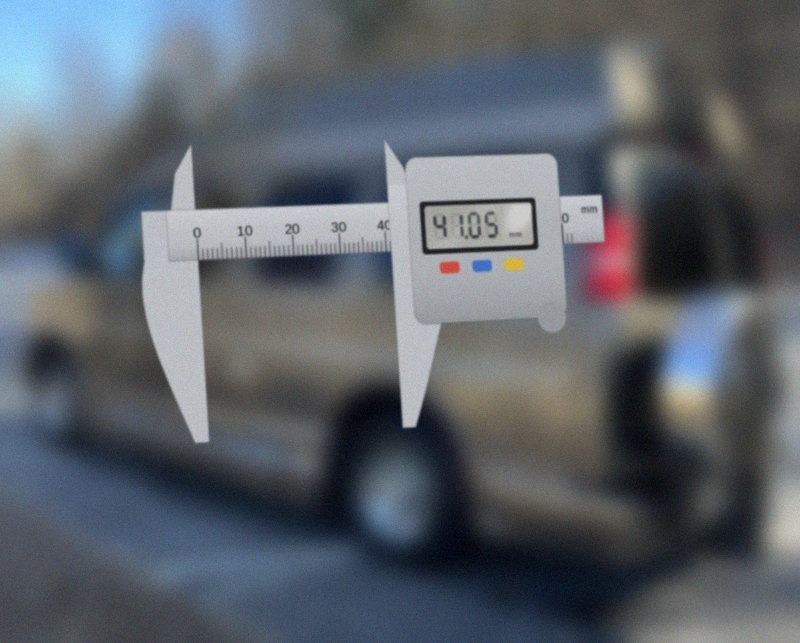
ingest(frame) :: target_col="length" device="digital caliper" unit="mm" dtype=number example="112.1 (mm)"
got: 41.05 (mm)
